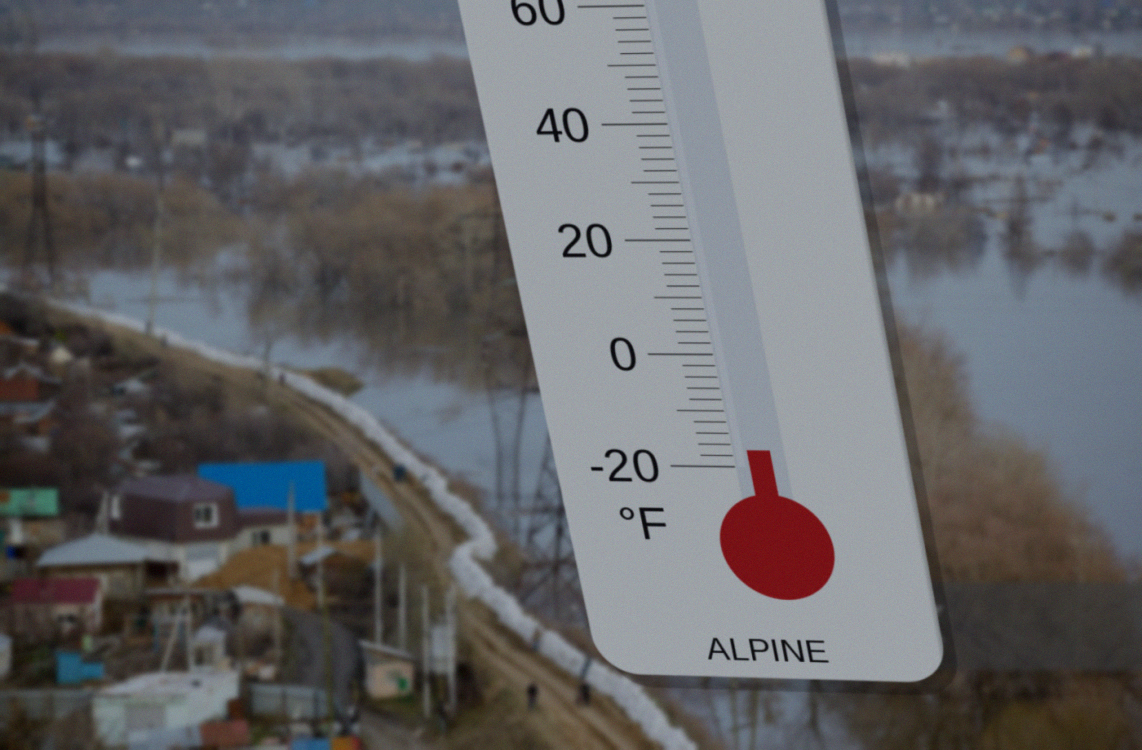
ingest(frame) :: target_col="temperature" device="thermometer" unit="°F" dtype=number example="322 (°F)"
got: -17 (°F)
